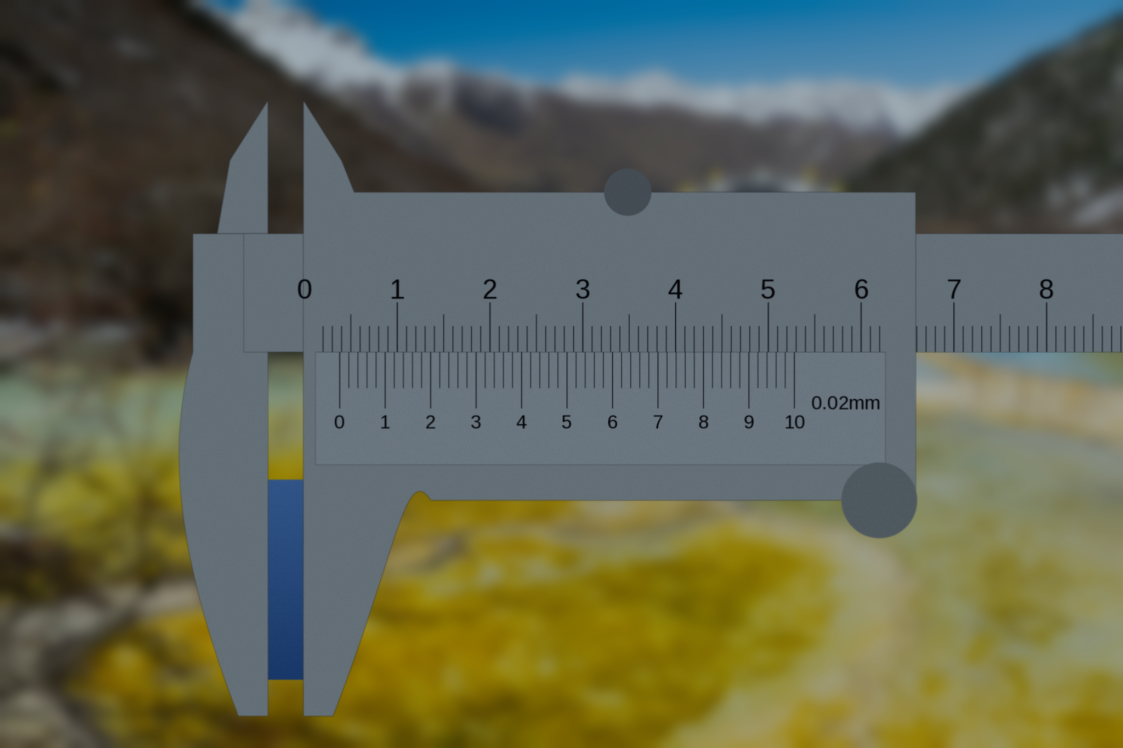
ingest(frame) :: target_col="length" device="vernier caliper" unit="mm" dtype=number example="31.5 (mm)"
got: 3.8 (mm)
